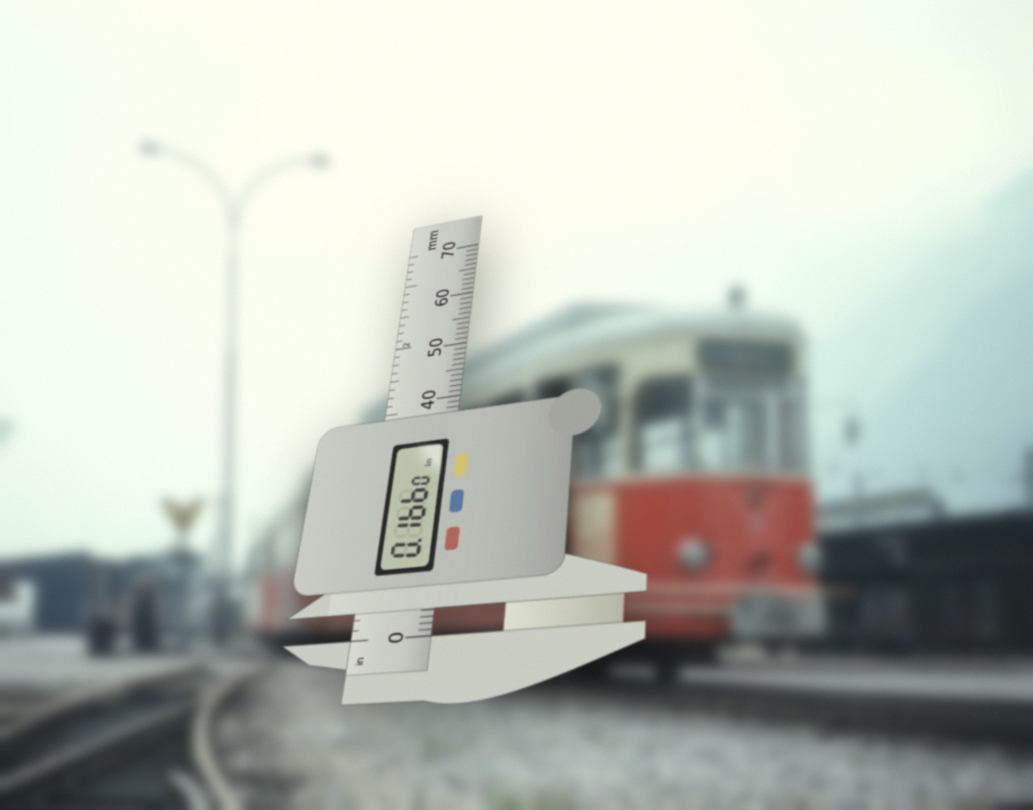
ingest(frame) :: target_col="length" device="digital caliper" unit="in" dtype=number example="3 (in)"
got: 0.1660 (in)
